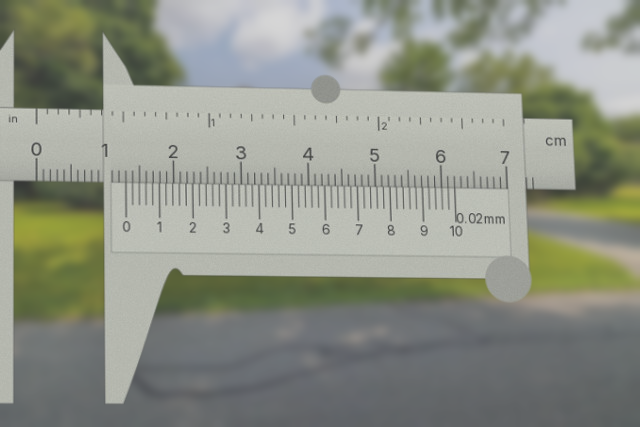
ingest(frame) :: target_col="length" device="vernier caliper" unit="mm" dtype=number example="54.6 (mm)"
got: 13.0 (mm)
